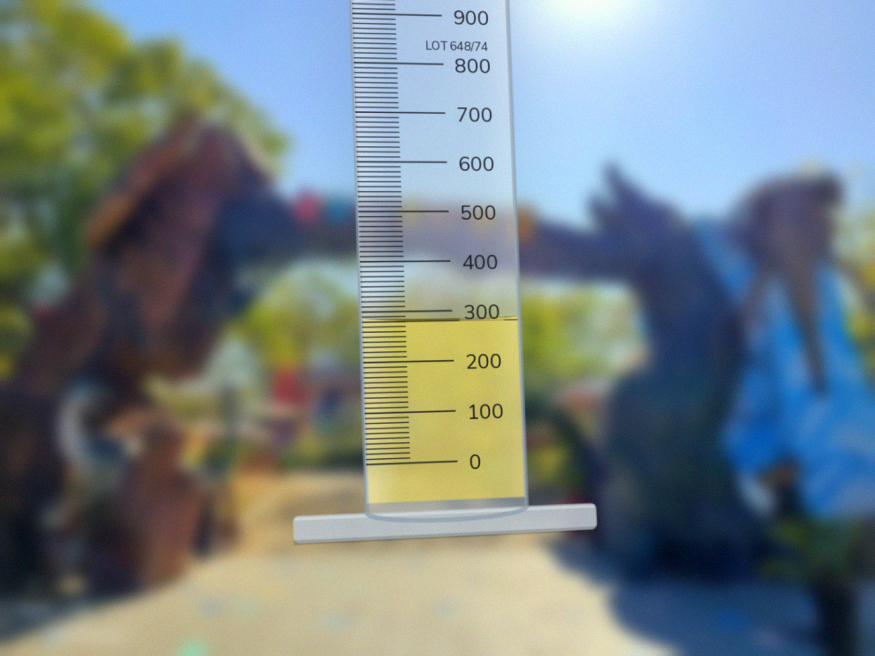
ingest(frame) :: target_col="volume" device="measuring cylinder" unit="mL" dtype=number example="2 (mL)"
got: 280 (mL)
